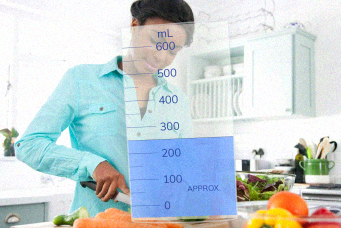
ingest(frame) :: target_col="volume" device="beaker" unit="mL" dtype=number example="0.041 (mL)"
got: 250 (mL)
